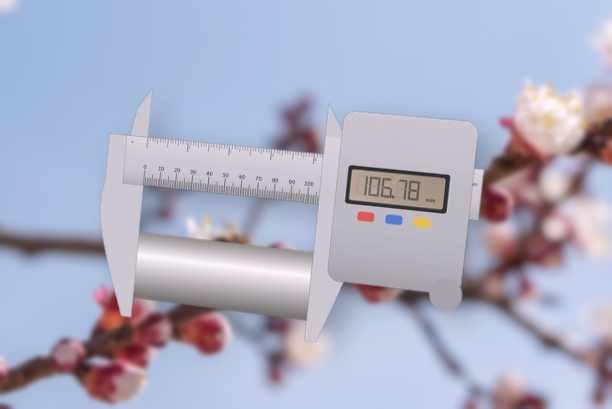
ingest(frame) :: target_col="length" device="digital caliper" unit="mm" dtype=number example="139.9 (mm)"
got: 106.78 (mm)
